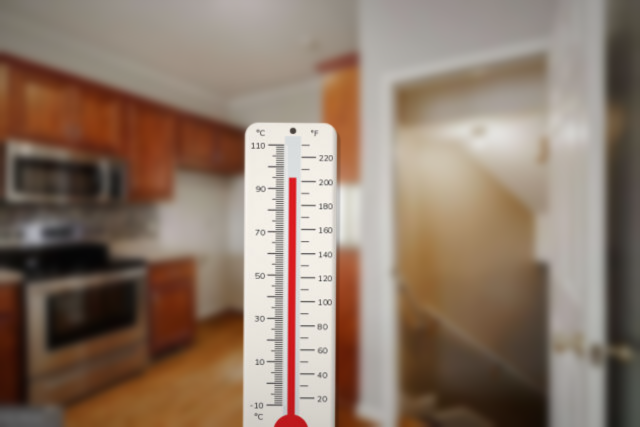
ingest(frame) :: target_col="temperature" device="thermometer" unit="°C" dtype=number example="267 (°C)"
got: 95 (°C)
